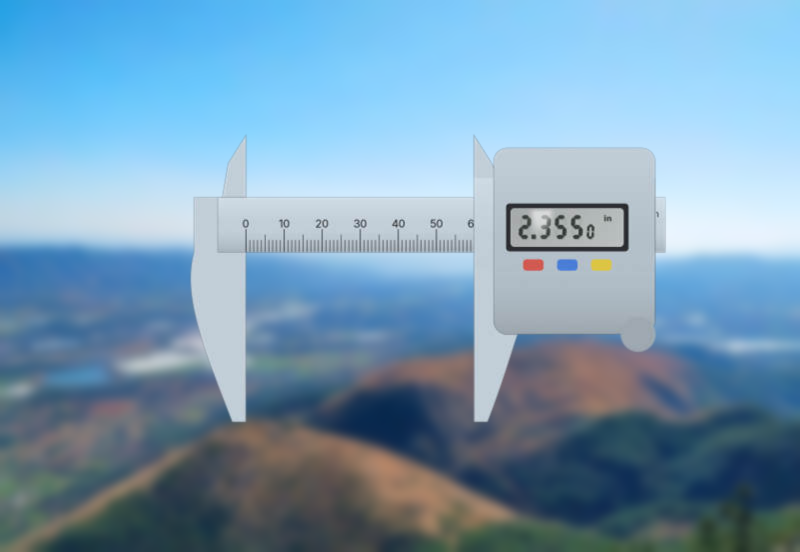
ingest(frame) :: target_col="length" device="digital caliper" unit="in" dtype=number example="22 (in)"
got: 2.3550 (in)
